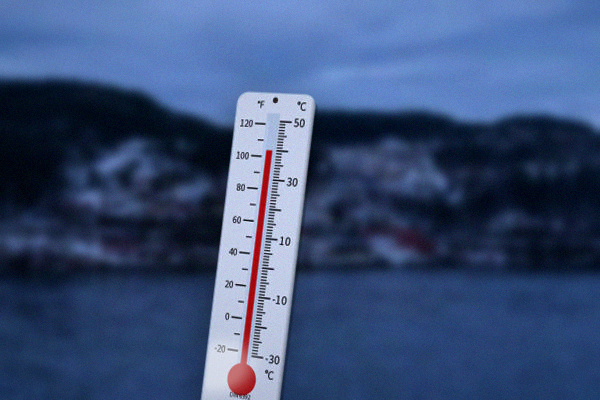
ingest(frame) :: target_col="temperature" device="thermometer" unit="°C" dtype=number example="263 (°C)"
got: 40 (°C)
